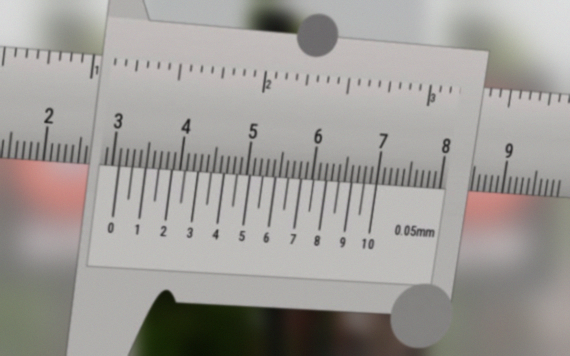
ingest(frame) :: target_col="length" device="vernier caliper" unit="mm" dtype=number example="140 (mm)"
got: 31.0 (mm)
